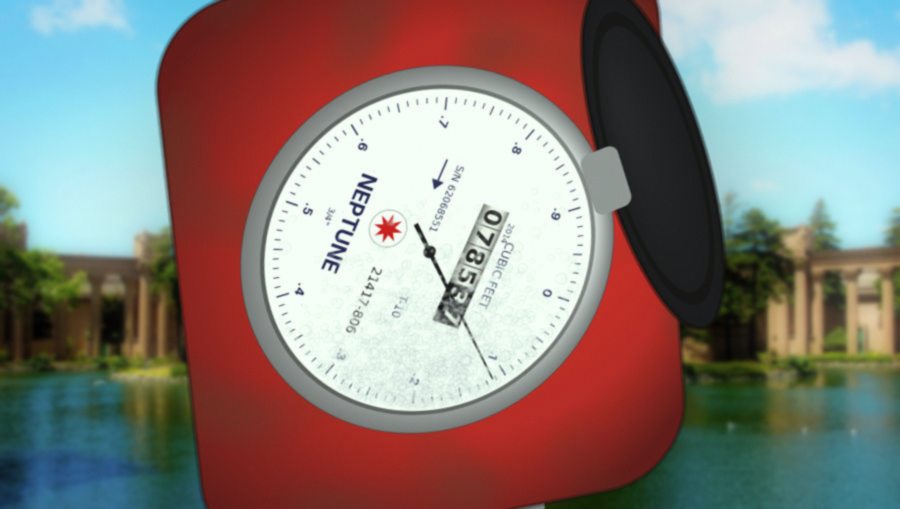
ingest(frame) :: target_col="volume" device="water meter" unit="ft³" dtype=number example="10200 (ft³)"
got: 78537.11 (ft³)
